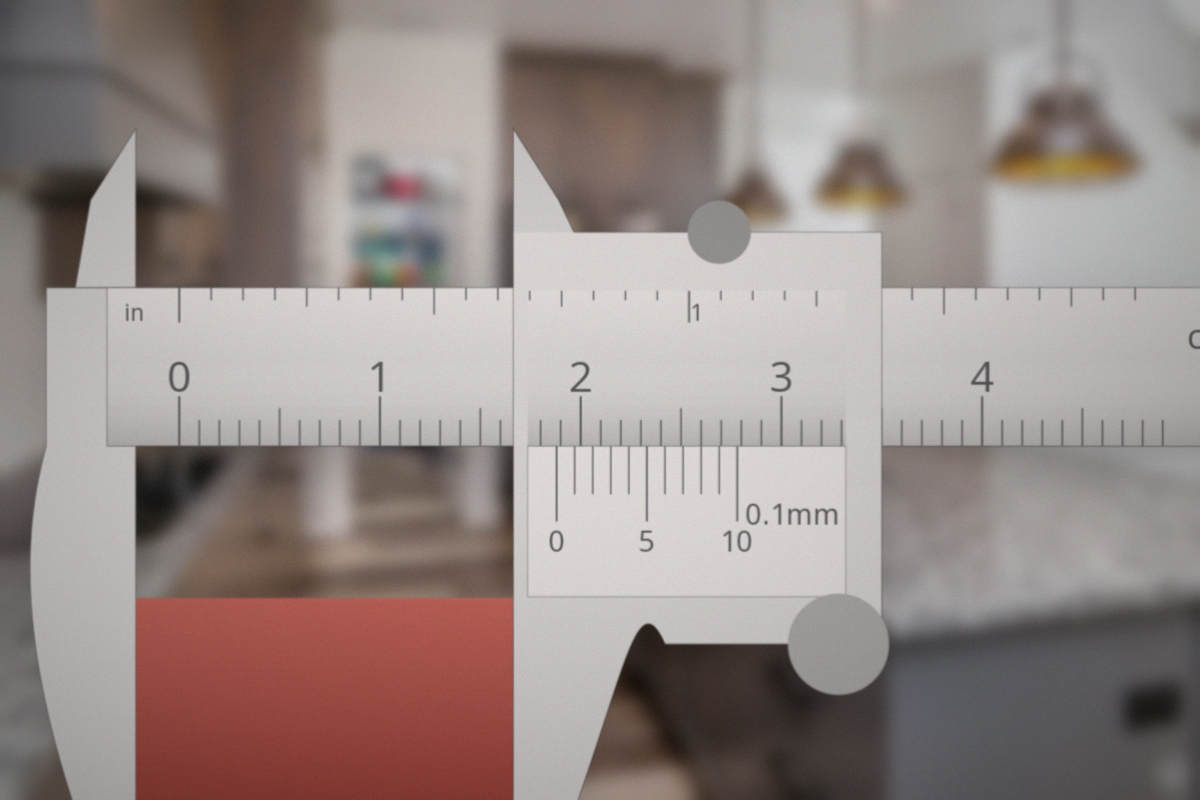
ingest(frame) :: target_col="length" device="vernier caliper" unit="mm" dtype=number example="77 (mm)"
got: 18.8 (mm)
